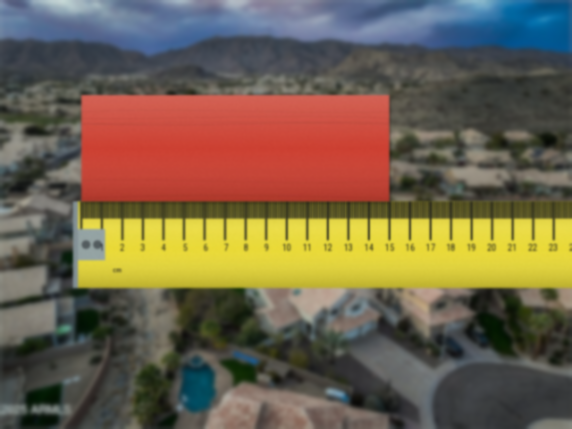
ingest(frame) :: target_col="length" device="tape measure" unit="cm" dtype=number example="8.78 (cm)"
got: 15 (cm)
